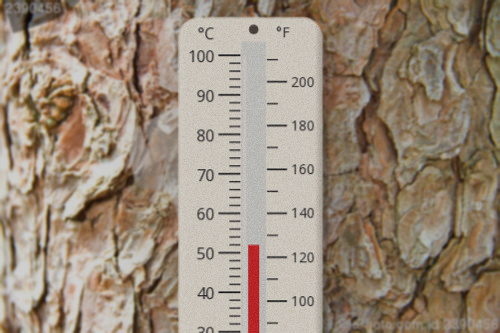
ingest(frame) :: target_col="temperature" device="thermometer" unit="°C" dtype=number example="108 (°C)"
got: 52 (°C)
